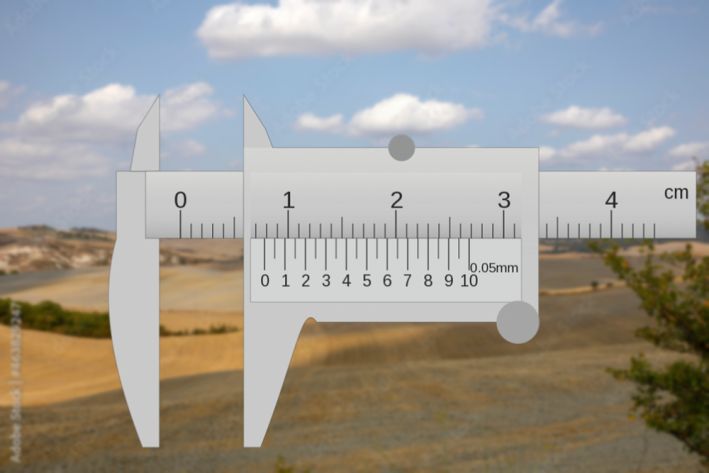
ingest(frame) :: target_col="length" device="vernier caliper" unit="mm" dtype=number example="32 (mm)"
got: 7.8 (mm)
